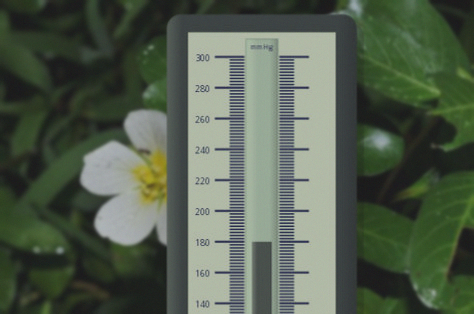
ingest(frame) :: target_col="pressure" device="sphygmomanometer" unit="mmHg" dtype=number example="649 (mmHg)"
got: 180 (mmHg)
